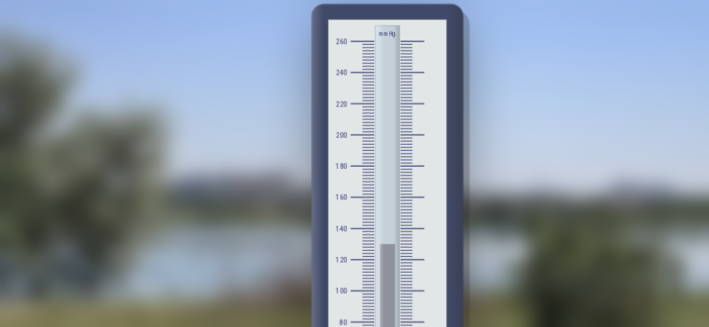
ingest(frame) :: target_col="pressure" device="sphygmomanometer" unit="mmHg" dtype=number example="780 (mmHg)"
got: 130 (mmHg)
